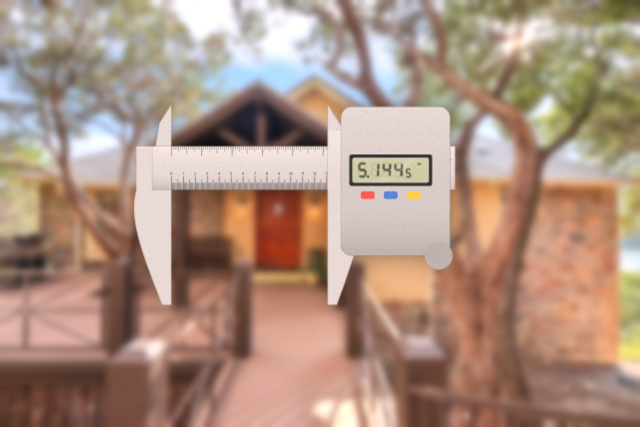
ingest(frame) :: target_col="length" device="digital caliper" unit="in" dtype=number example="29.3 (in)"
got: 5.1445 (in)
